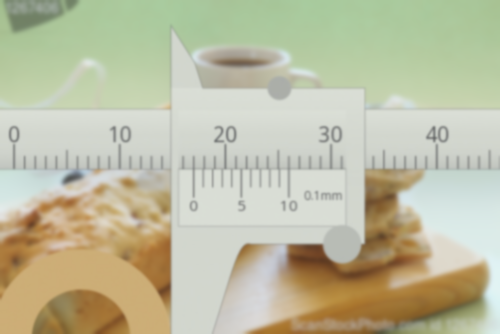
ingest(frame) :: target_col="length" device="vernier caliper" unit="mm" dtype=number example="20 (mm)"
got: 17.0 (mm)
